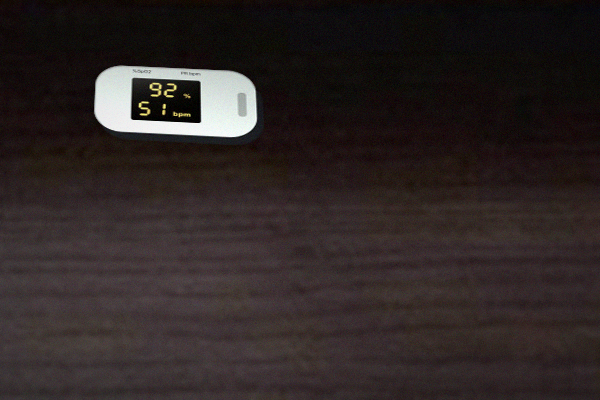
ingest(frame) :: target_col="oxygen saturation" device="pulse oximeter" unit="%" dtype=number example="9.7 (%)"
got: 92 (%)
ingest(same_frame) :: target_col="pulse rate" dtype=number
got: 51 (bpm)
